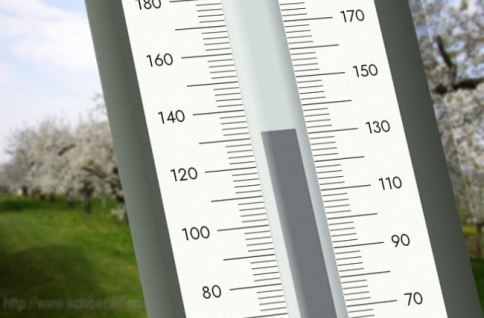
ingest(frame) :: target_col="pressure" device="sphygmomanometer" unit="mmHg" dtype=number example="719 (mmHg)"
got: 132 (mmHg)
